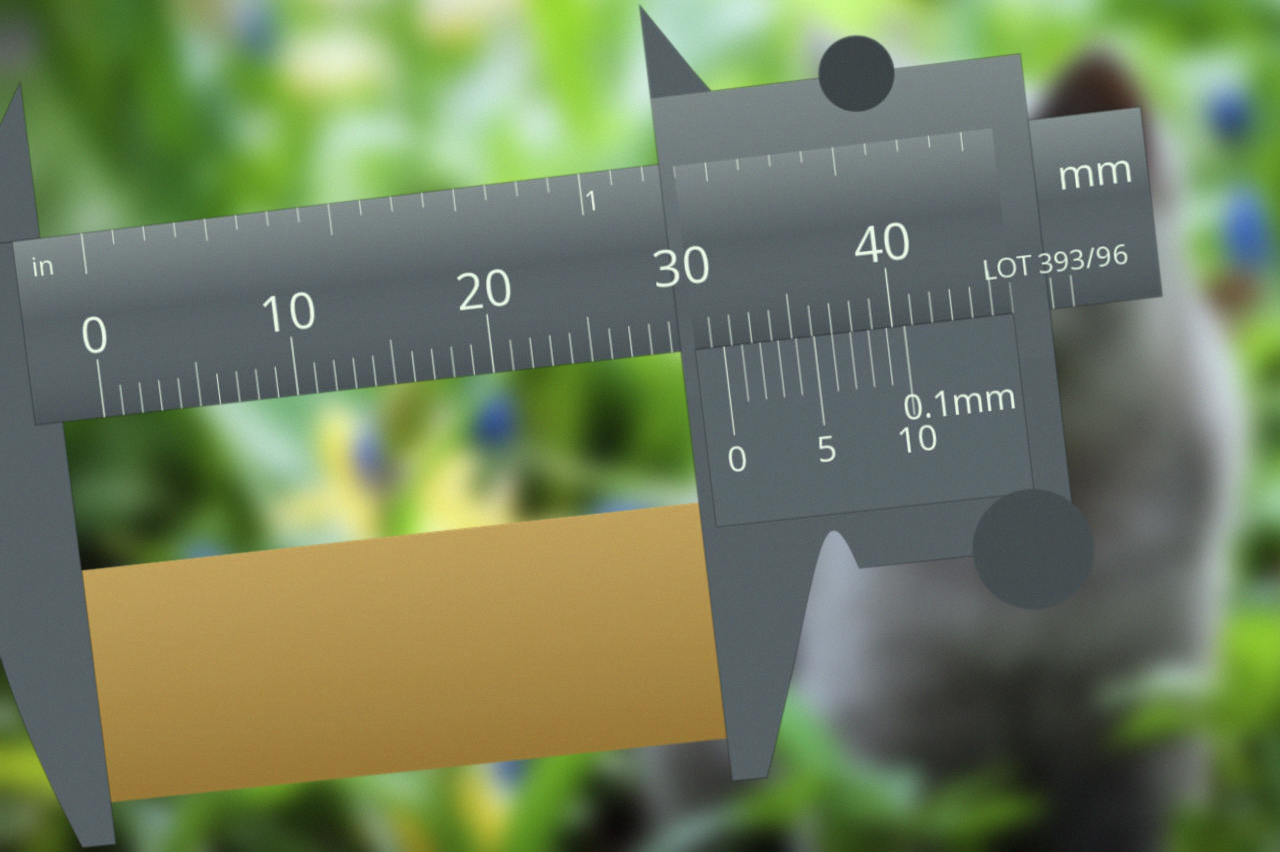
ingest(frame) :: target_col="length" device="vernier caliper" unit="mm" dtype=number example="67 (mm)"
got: 31.6 (mm)
